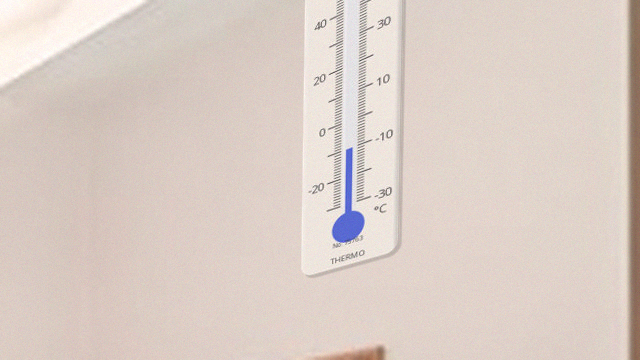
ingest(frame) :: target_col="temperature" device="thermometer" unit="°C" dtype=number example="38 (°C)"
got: -10 (°C)
